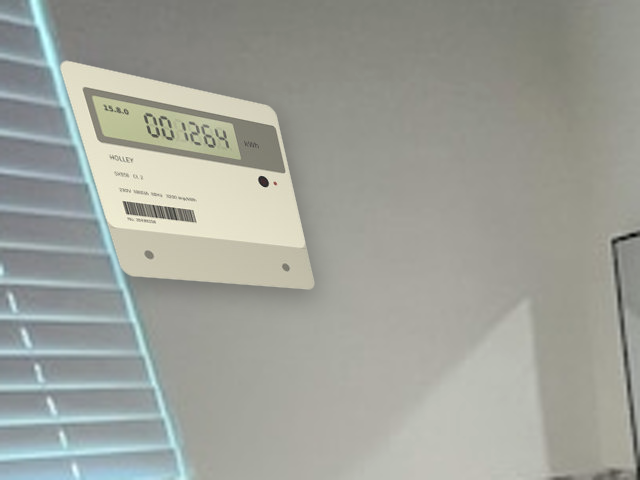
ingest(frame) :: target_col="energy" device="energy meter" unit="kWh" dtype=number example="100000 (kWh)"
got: 1264 (kWh)
